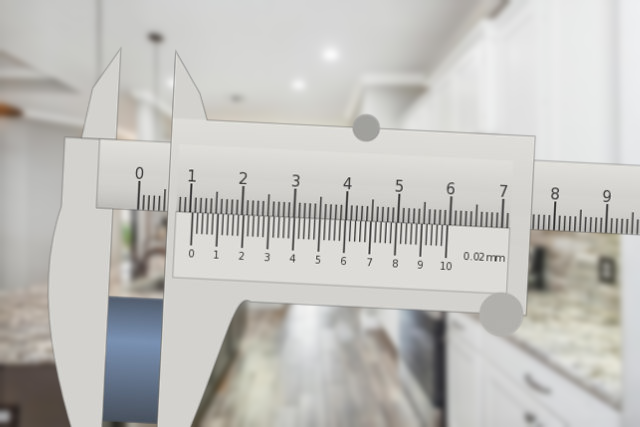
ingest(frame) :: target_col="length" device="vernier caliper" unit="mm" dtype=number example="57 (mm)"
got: 10.5 (mm)
